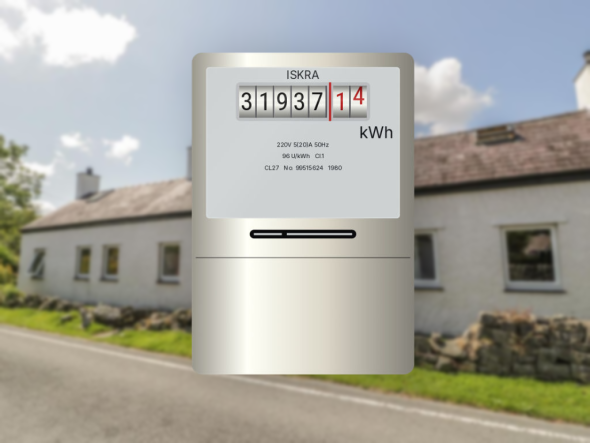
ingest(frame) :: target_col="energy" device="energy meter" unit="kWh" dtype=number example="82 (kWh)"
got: 31937.14 (kWh)
